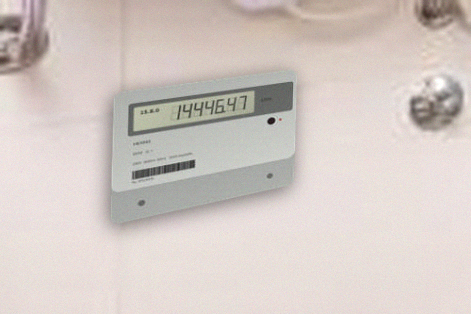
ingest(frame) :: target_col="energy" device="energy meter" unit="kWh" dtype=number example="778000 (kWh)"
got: 14446.47 (kWh)
